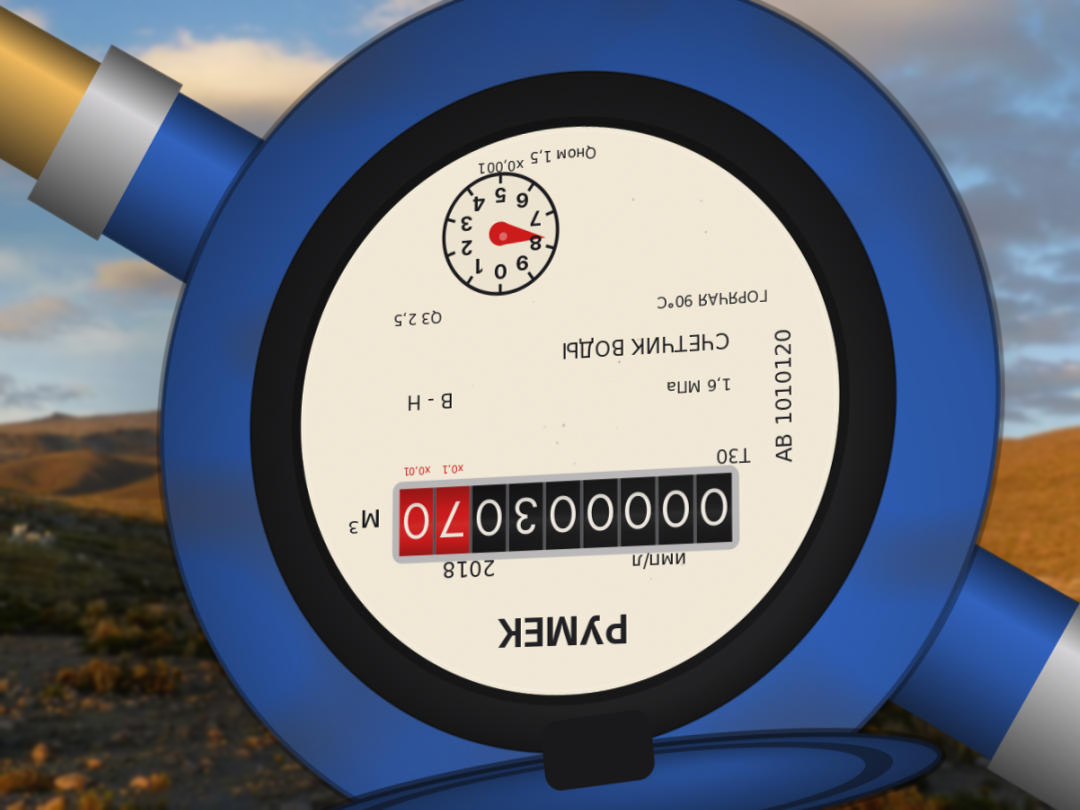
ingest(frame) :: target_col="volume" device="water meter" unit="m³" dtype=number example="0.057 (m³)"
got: 30.707 (m³)
